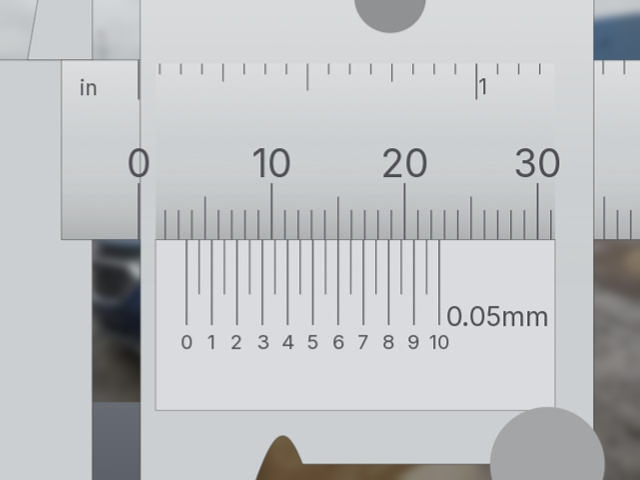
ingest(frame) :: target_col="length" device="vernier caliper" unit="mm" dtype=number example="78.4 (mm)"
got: 3.6 (mm)
